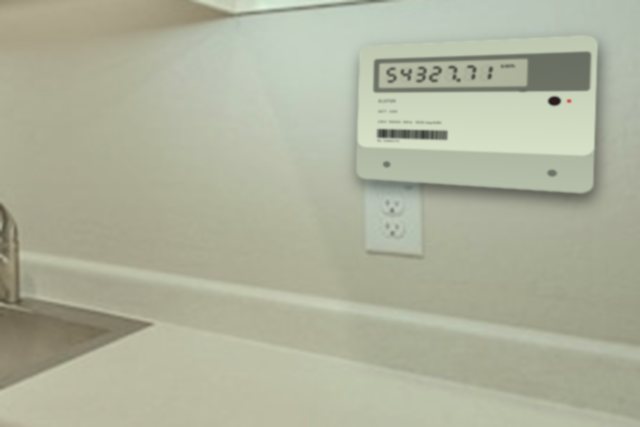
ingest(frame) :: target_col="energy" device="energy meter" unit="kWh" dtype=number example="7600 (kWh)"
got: 54327.71 (kWh)
